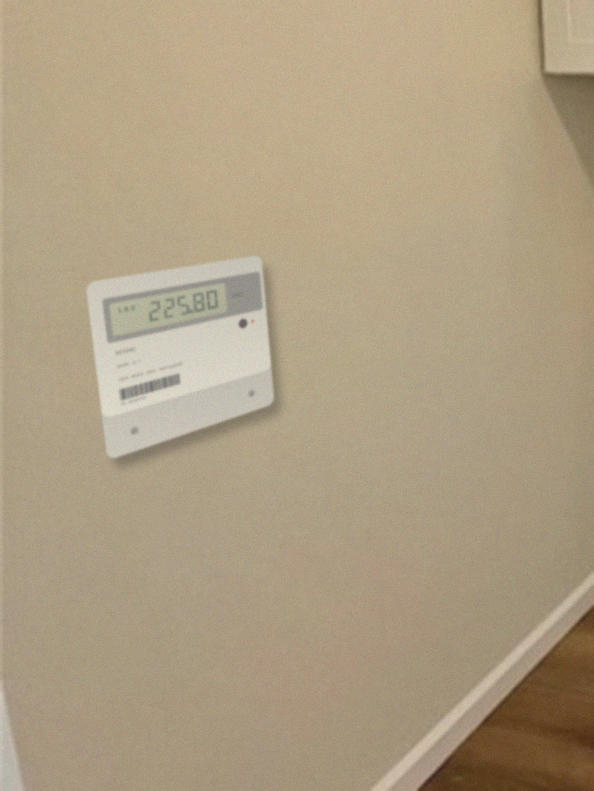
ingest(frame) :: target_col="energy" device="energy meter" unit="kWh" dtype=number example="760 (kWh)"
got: 225.80 (kWh)
